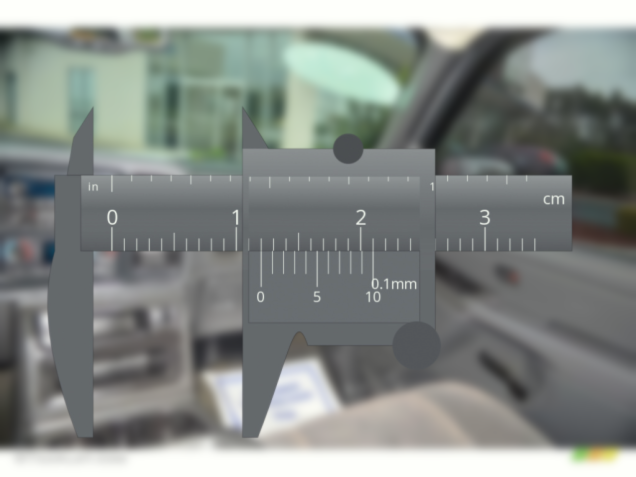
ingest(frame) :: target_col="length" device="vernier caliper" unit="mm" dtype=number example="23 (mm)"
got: 12.0 (mm)
